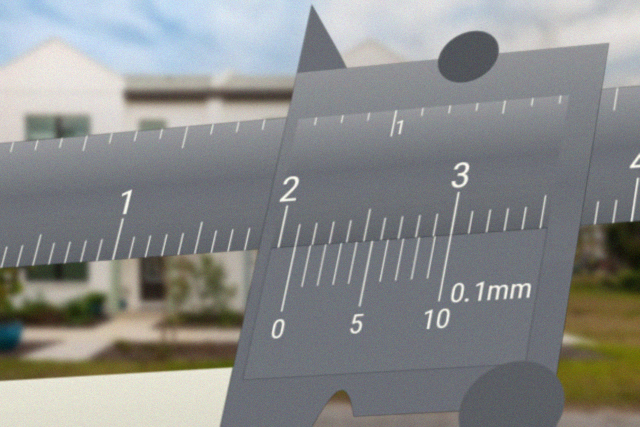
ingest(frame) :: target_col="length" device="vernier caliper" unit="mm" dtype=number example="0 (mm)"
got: 21.0 (mm)
